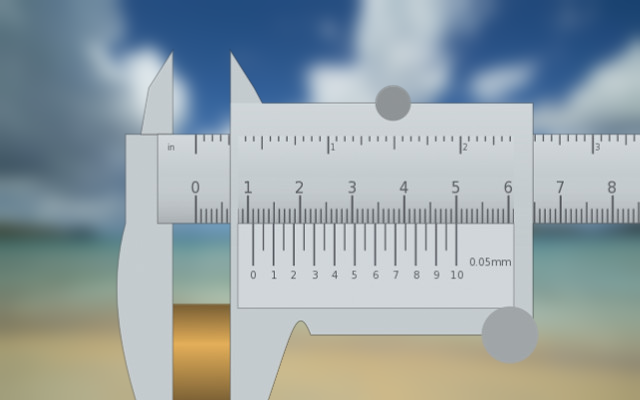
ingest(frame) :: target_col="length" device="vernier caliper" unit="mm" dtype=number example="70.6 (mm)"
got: 11.0 (mm)
